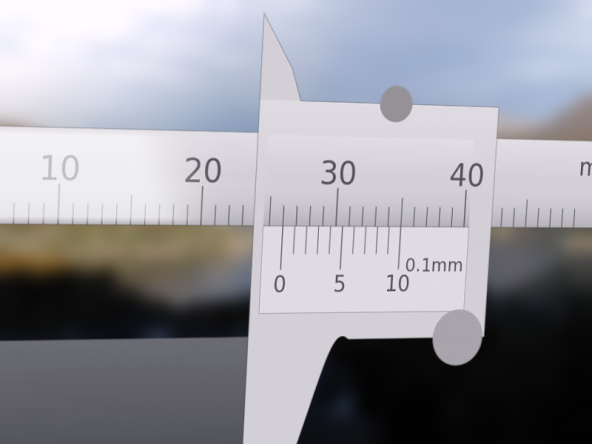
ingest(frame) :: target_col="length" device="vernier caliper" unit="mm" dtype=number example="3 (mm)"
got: 26.0 (mm)
